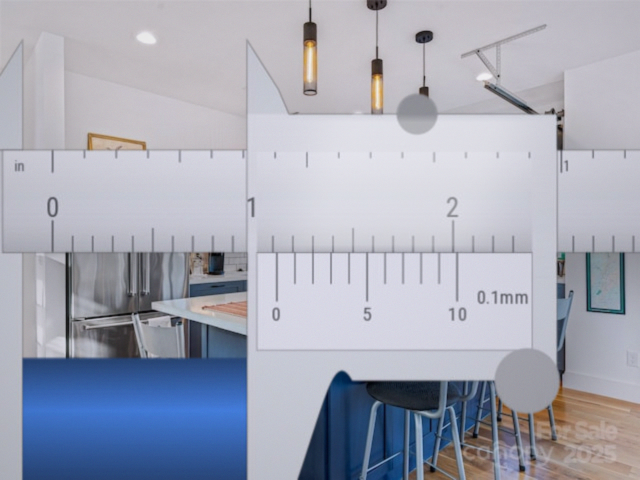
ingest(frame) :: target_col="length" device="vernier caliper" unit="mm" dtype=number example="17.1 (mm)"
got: 11.2 (mm)
